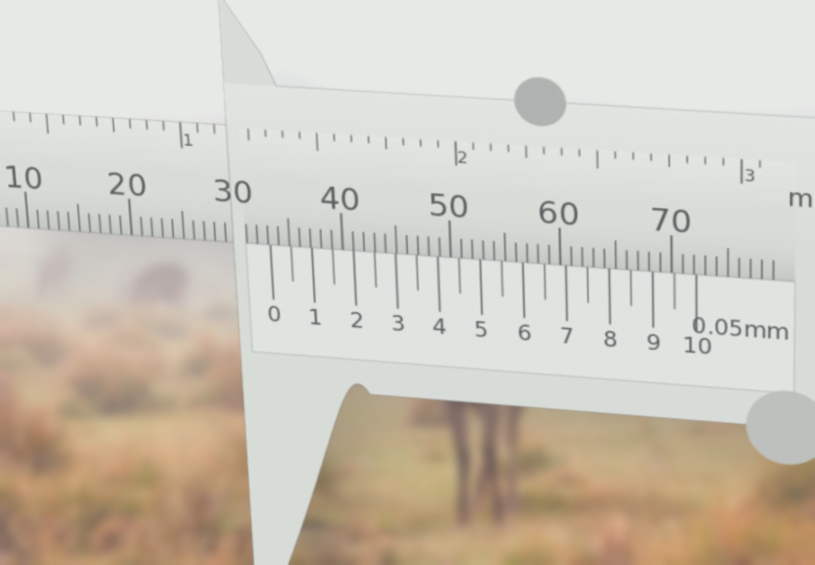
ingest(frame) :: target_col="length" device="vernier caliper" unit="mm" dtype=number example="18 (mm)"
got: 33.2 (mm)
